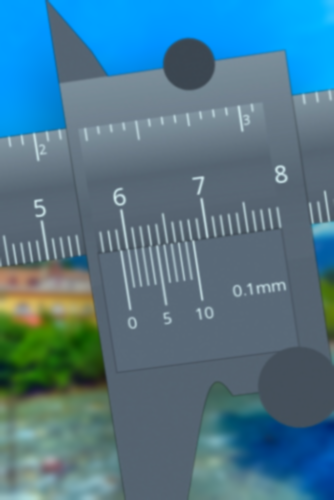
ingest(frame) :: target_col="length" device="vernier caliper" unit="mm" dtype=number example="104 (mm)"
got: 59.2 (mm)
